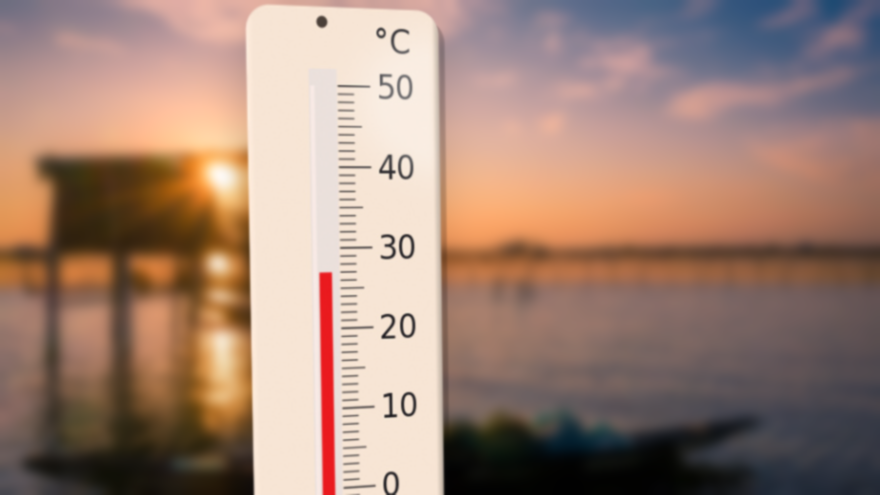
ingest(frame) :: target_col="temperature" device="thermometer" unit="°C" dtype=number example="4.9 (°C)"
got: 27 (°C)
